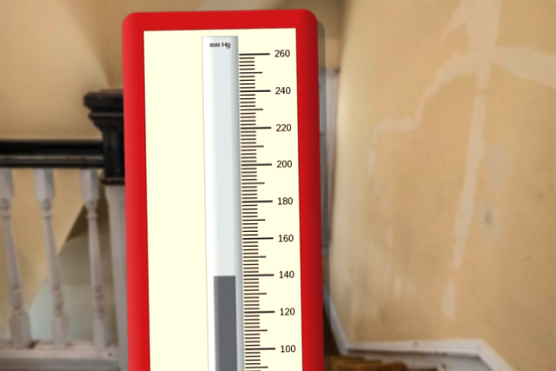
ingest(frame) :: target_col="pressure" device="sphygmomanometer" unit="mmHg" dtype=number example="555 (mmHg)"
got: 140 (mmHg)
